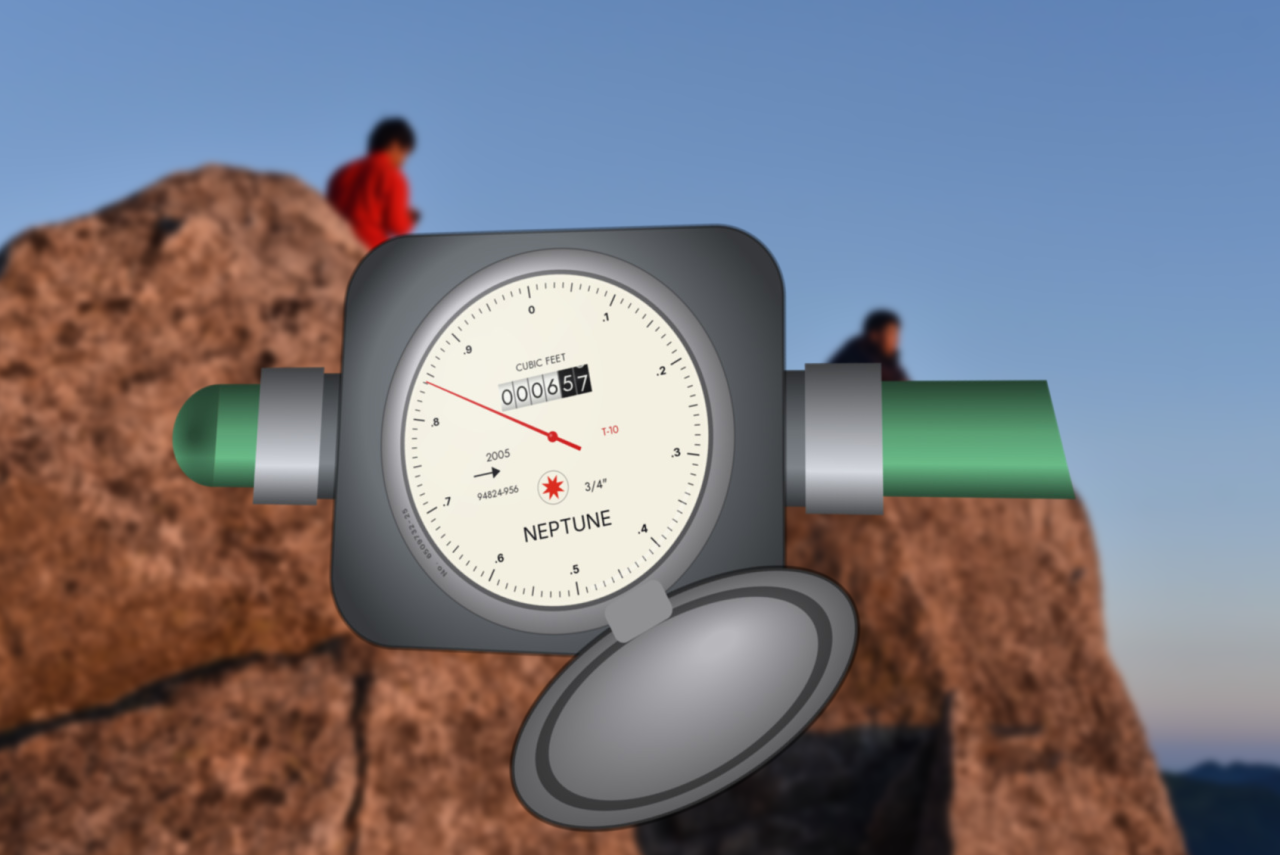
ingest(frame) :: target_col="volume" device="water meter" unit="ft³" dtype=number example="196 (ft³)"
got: 656.84 (ft³)
